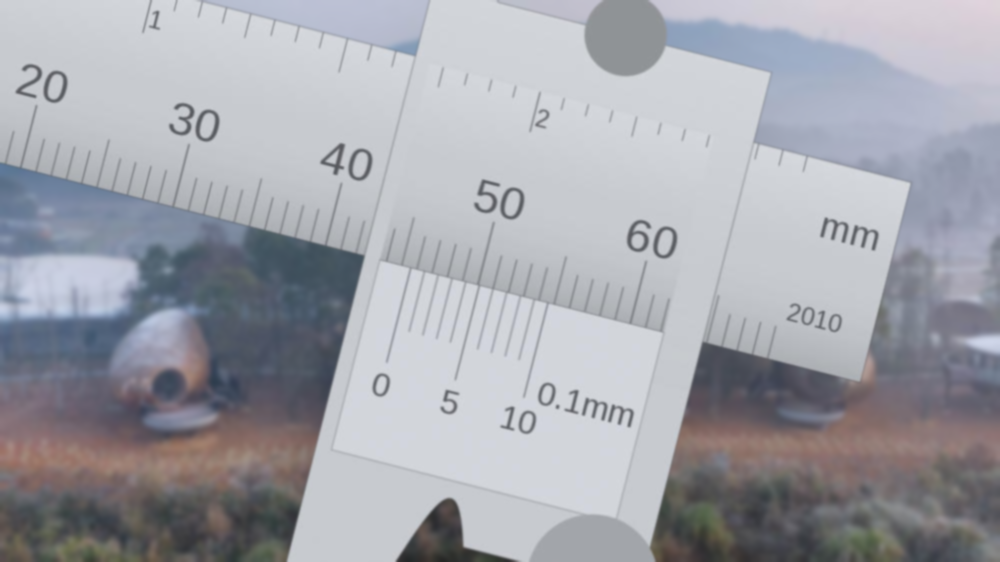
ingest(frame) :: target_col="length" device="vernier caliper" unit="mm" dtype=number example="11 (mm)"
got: 45.6 (mm)
